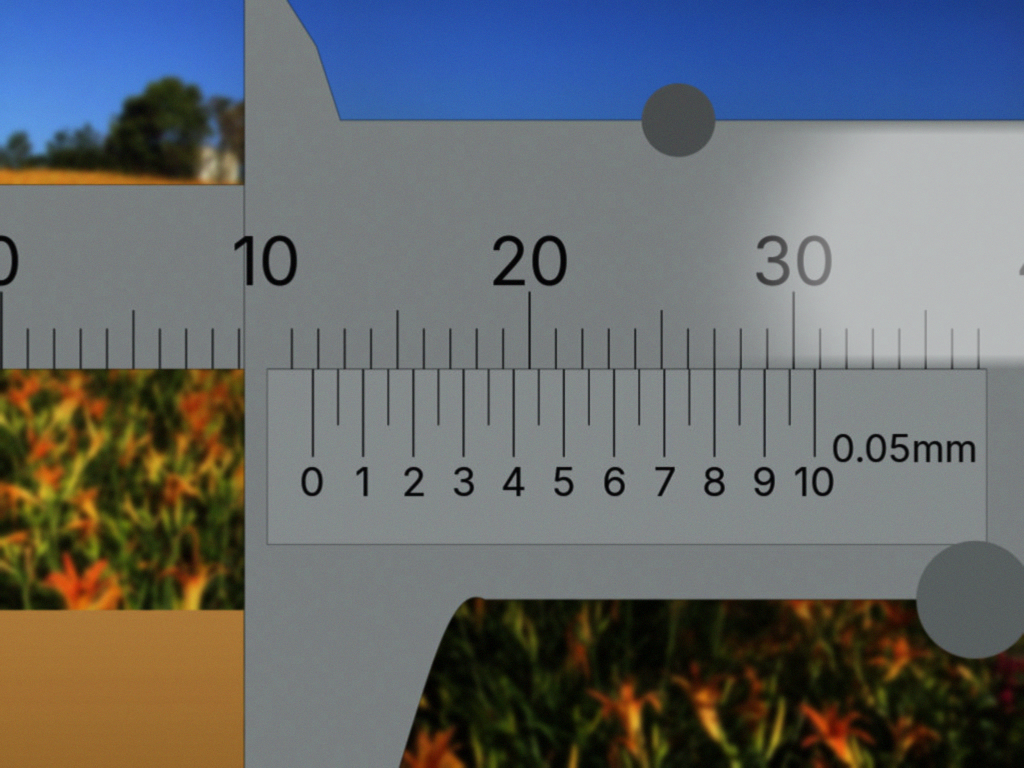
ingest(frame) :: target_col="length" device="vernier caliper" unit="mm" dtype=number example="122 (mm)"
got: 11.8 (mm)
